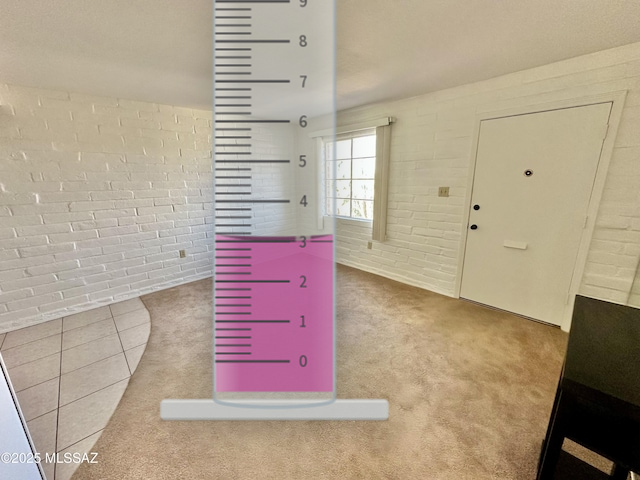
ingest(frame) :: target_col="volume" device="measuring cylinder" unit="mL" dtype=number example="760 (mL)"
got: 3 (mL)
